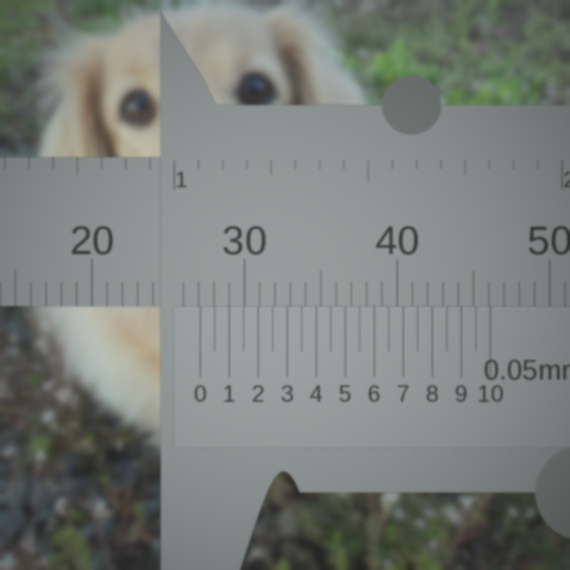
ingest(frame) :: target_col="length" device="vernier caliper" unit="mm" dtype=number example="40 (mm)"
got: 27.1 (mm)
